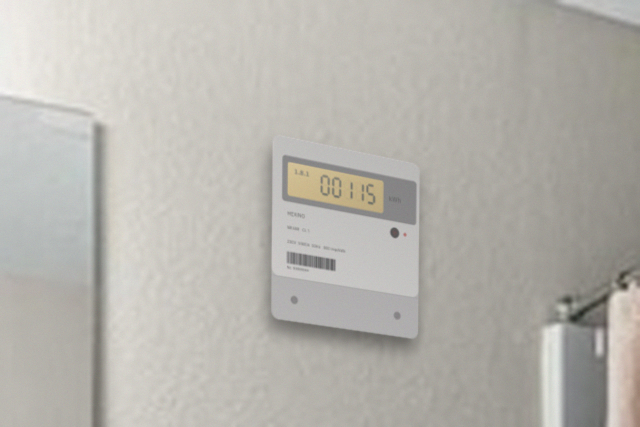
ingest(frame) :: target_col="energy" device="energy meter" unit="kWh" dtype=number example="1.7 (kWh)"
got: 115 (kWh)
